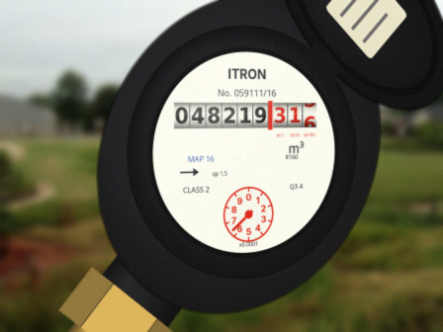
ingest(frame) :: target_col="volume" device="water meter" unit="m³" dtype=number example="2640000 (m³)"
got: 48219.3156 (m³)
